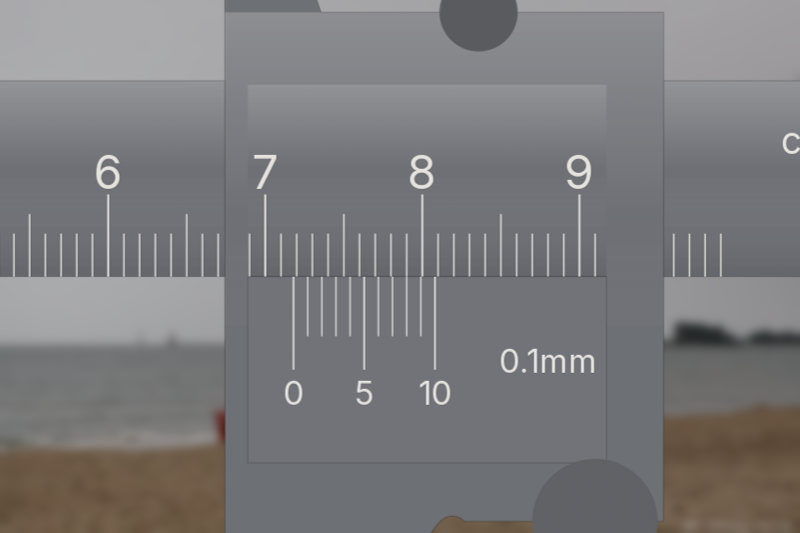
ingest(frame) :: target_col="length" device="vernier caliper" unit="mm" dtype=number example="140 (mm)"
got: 71.8 (mm)
